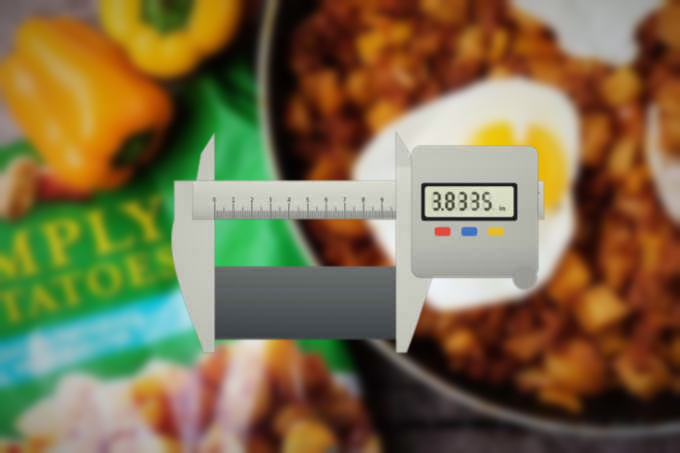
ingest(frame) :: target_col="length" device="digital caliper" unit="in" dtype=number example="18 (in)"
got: 3.8335 (in)
